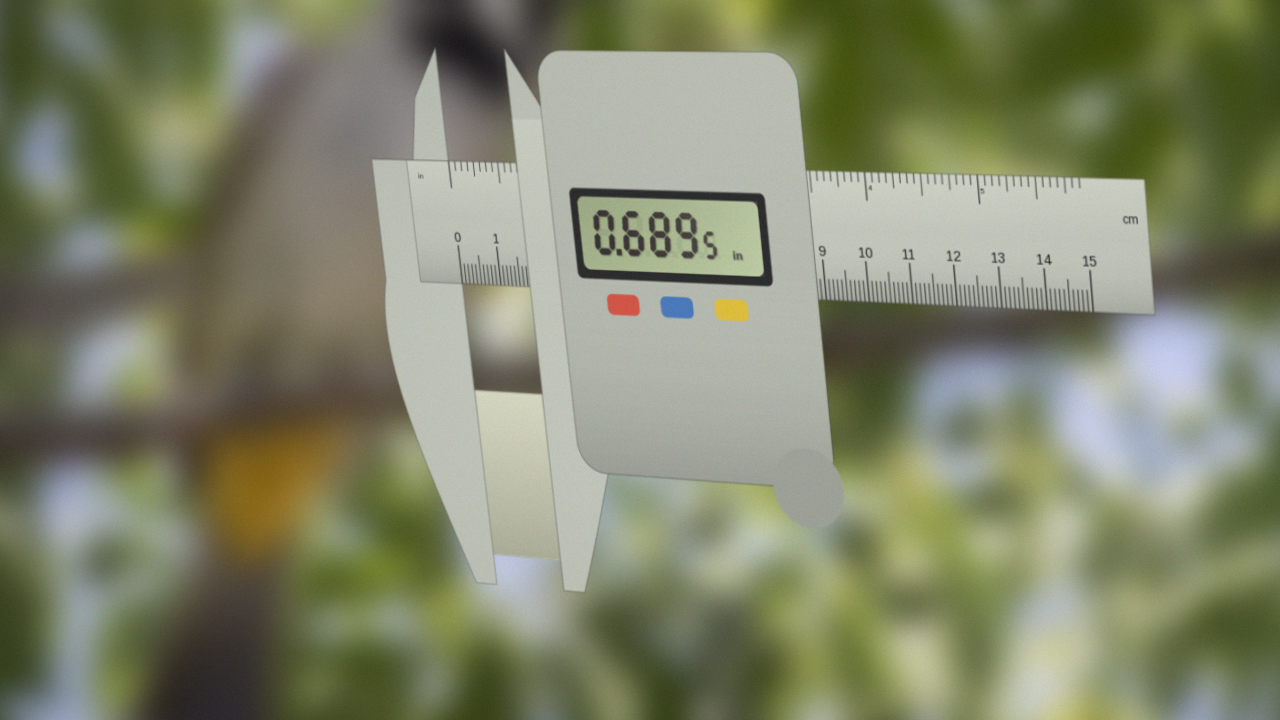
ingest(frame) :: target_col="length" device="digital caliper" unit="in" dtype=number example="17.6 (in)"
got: 0.6895 (in)
